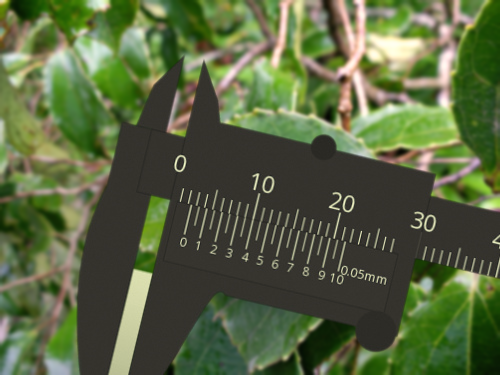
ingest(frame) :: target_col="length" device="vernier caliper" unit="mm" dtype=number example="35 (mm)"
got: 2.4 (mm)
